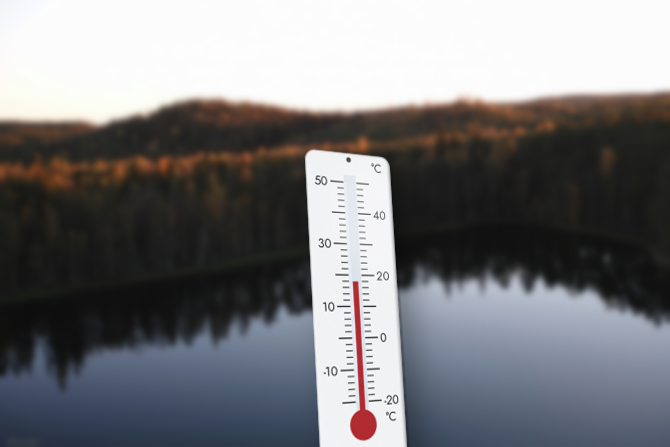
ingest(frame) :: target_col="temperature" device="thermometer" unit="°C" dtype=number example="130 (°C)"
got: 18 (°C)
